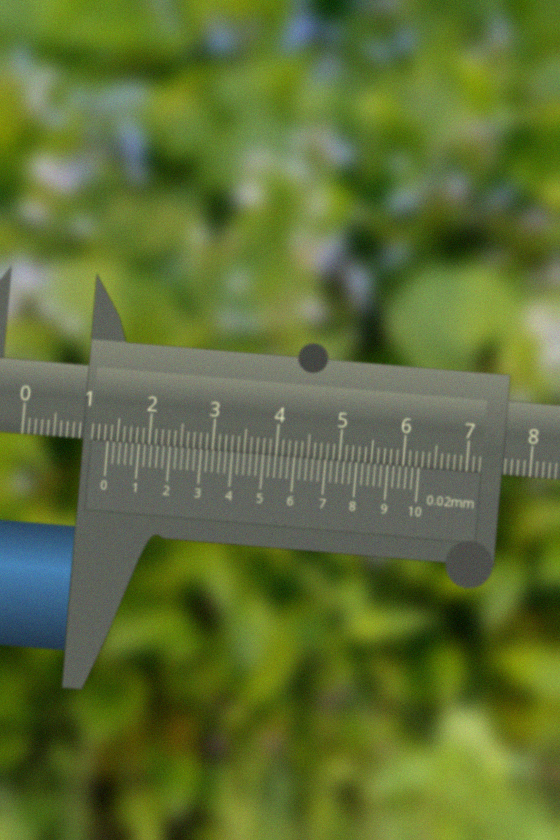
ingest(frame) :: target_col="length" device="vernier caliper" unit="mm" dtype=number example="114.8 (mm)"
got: 13.5 (mm)
